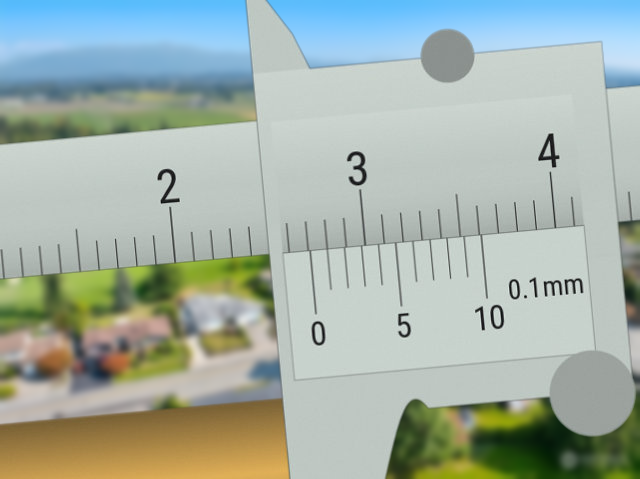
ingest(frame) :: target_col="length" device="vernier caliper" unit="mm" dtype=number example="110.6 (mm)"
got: 27.1 (mm)
